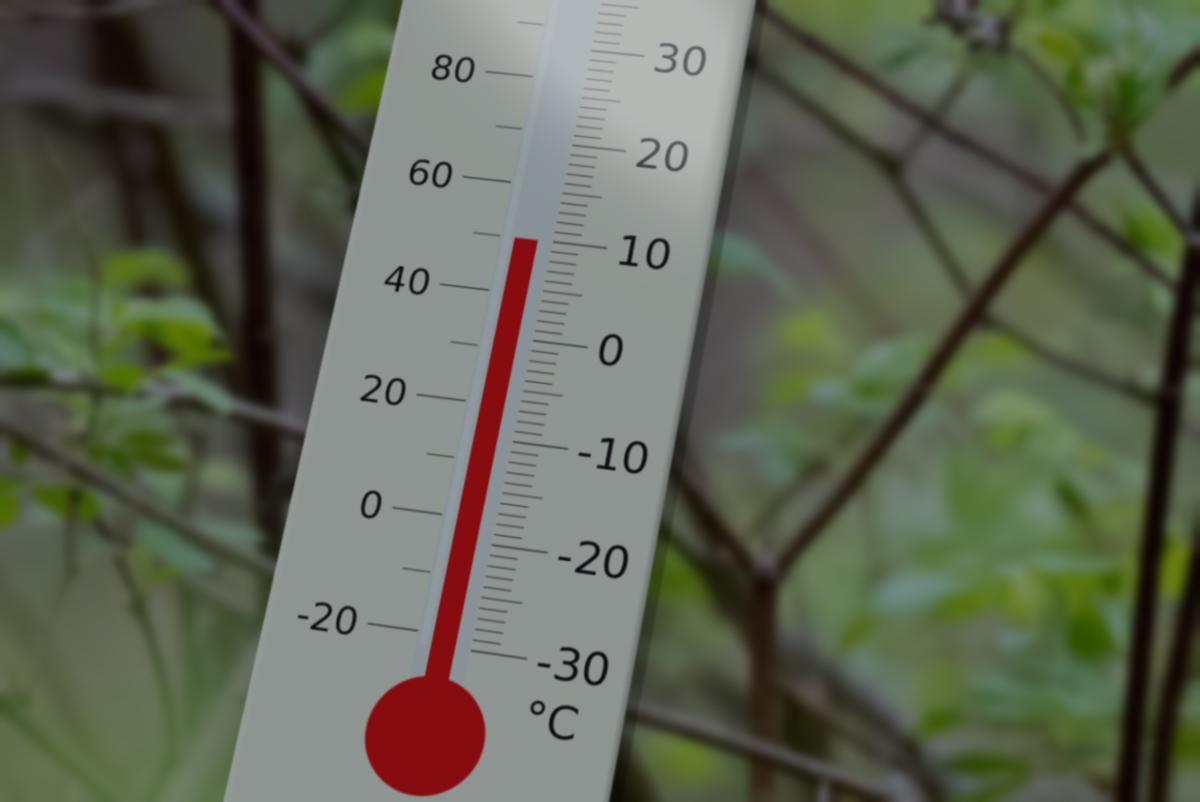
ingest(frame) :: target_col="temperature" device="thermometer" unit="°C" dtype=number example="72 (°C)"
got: 10 (°C)
